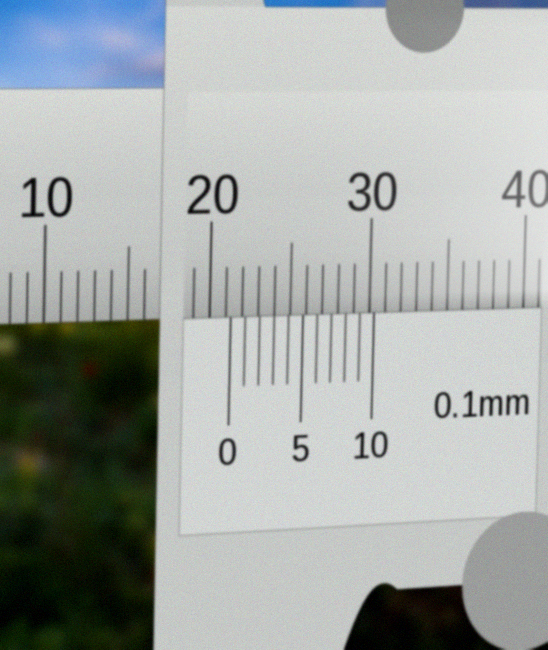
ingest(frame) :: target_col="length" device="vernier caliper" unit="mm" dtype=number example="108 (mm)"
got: 21.3 (mm)
